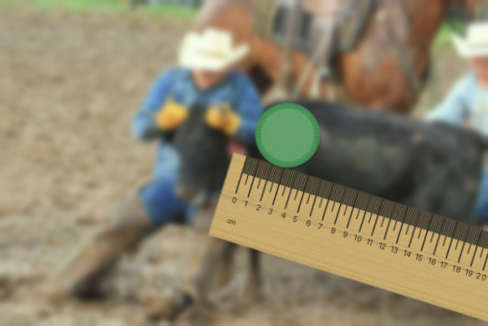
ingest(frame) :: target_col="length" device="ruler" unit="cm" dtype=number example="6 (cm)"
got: 5 (cm)
